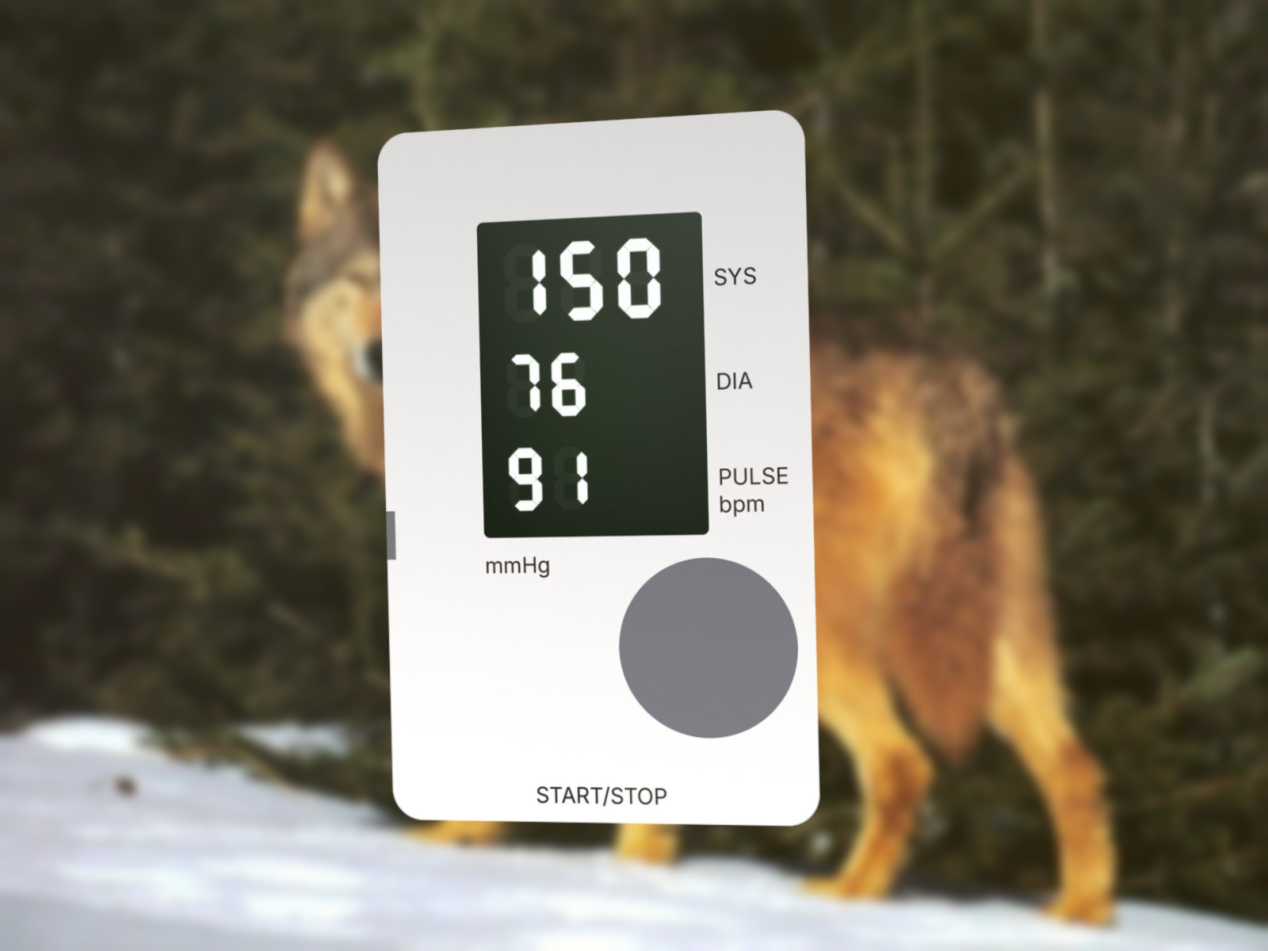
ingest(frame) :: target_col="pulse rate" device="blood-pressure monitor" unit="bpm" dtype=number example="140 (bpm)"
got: 91 (bpm)
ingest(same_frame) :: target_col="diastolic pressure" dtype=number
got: 76 (mmHg)
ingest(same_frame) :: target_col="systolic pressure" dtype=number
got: 150 (mmHg)
